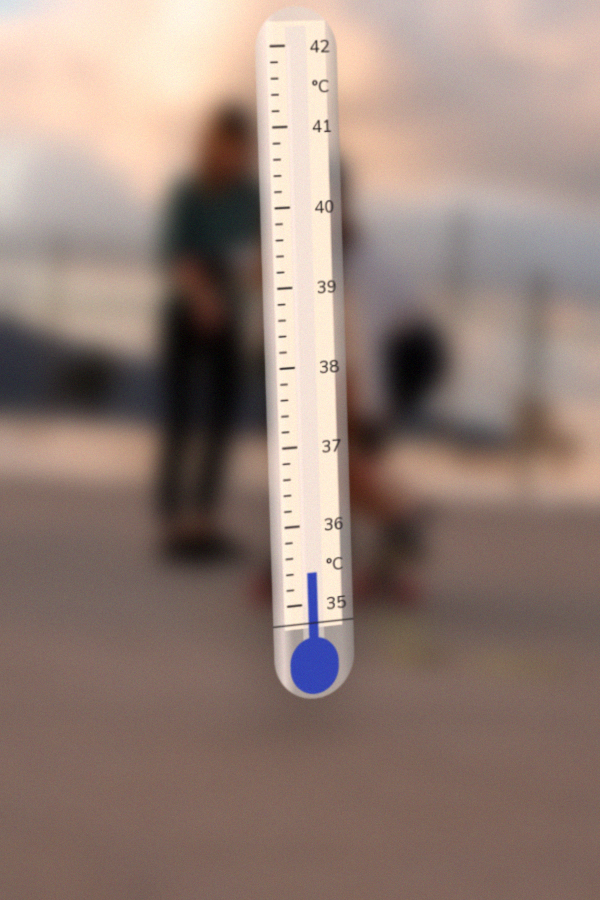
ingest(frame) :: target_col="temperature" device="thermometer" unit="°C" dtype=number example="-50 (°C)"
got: 35.4 (°C)
